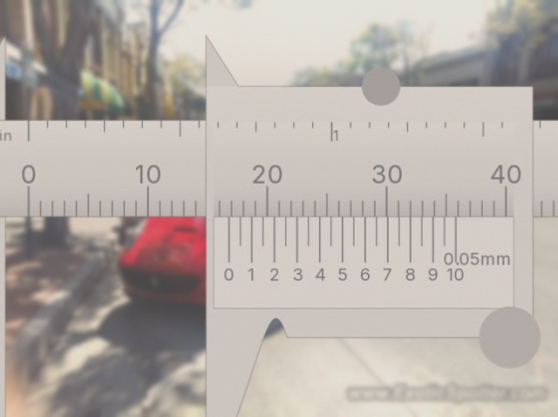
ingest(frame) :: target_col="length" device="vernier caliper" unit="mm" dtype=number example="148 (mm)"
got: 16.8 (mm)
